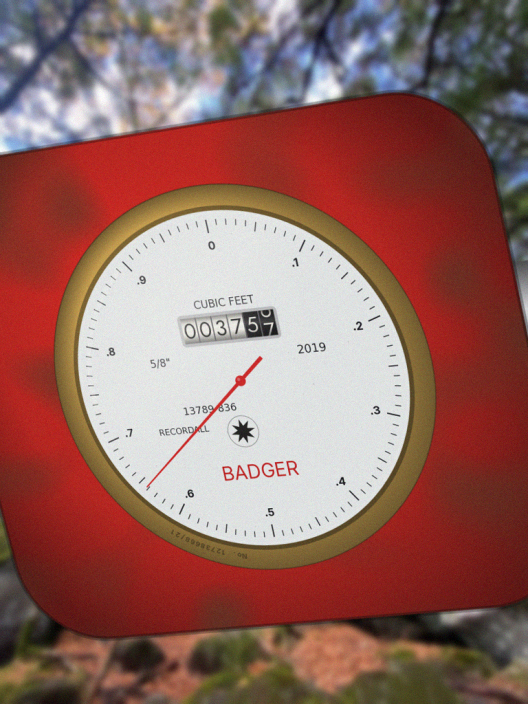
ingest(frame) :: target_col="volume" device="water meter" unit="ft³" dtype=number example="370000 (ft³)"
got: 3756.64 (ft³)
